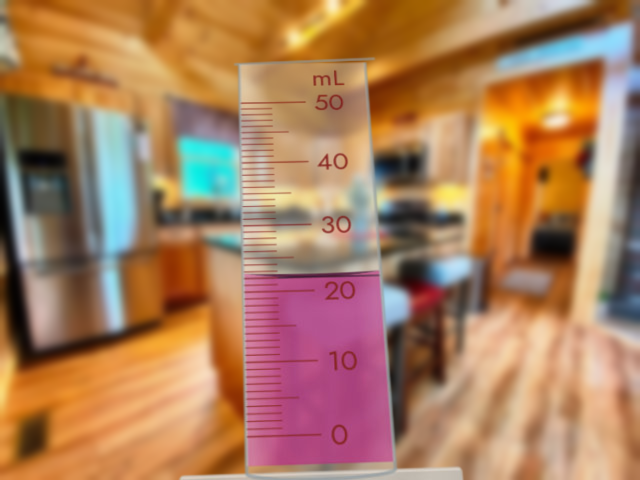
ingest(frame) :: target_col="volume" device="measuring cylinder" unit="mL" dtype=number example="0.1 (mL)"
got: 22 (mL)
